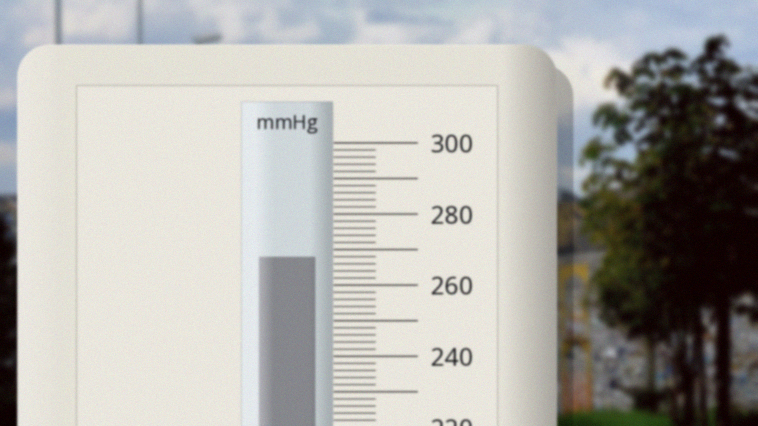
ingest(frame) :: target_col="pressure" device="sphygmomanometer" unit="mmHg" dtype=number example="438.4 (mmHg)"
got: 268 (mmHg)
